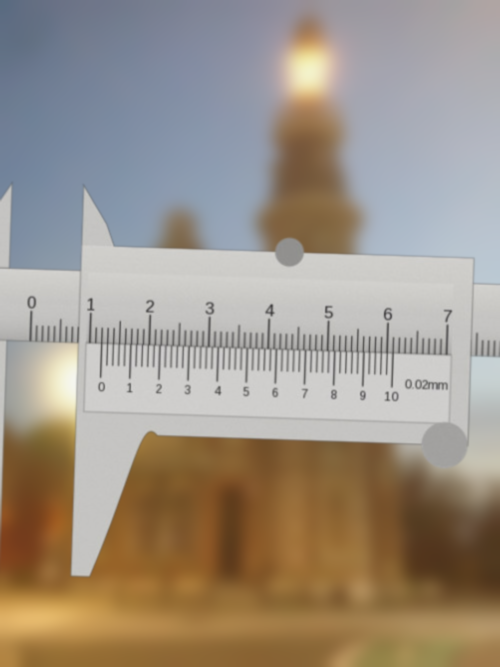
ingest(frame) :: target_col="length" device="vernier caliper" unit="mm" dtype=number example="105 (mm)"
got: 12.0 (mm)
